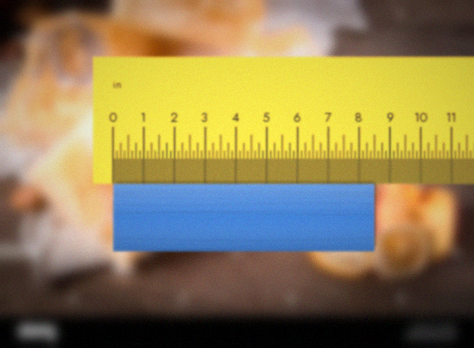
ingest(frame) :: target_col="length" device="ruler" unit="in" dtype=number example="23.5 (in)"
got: 8.5 (in)
